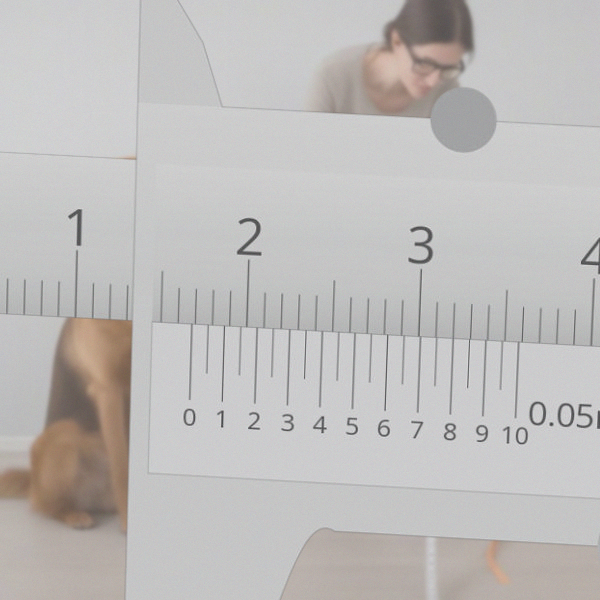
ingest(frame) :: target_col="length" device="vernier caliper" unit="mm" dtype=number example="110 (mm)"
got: 16.8 (mm)
